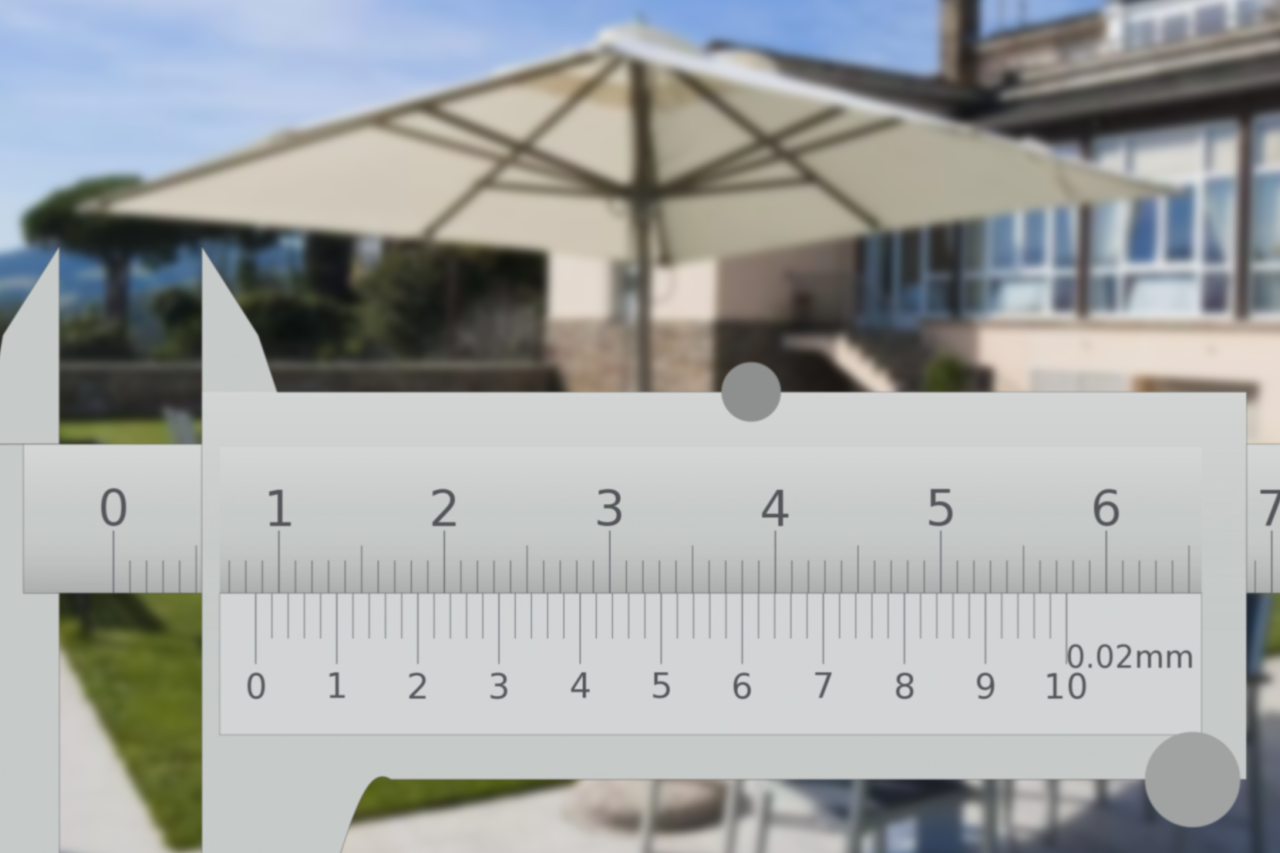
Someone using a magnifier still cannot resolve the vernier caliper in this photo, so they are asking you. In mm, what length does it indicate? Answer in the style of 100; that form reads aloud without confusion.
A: 8.6
